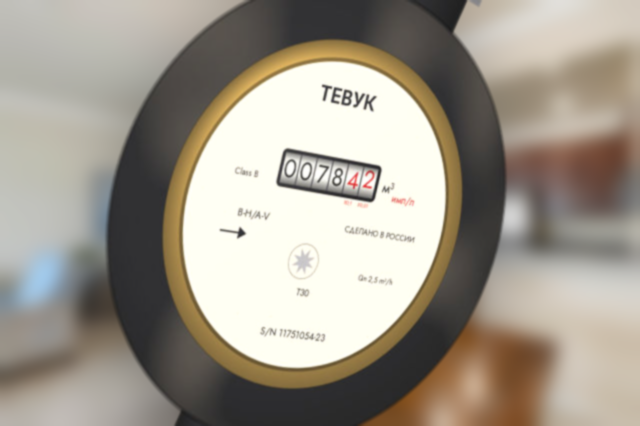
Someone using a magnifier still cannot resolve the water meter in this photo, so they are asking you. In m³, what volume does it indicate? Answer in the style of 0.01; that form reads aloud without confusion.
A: 78.42
